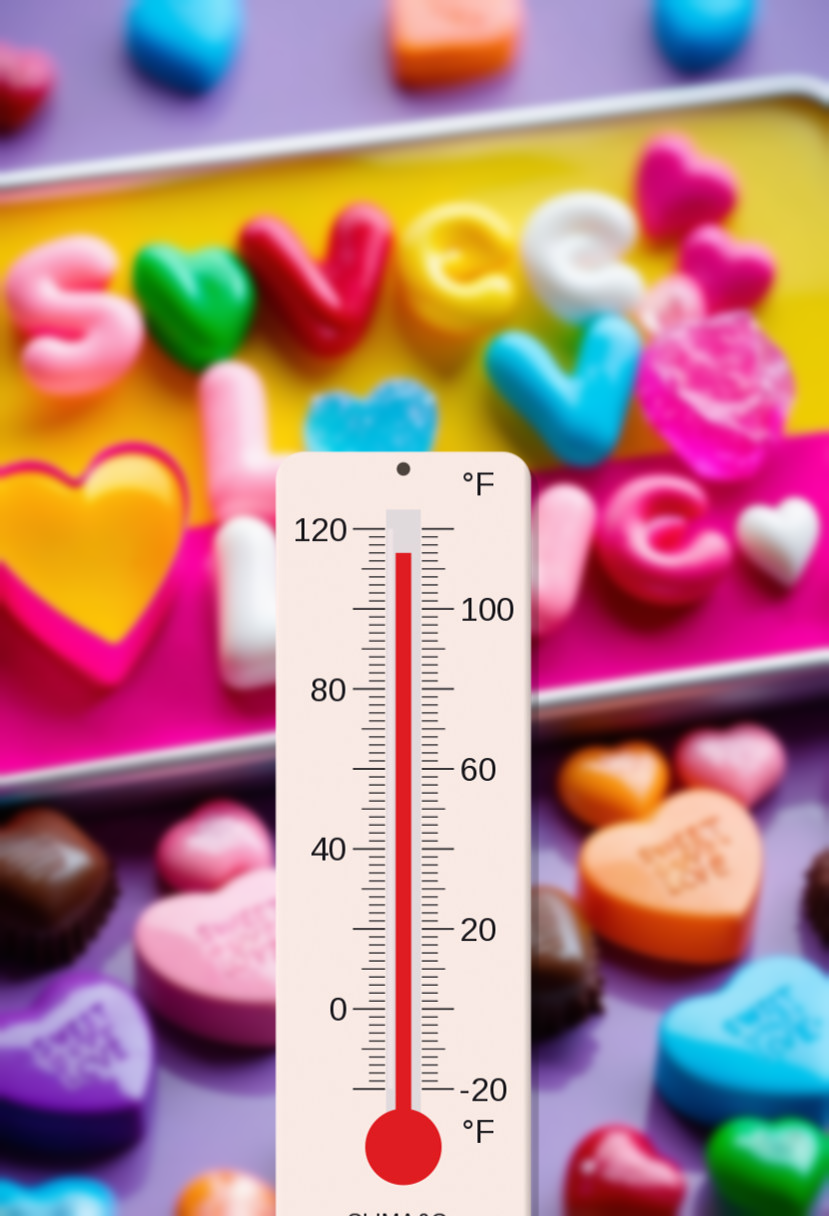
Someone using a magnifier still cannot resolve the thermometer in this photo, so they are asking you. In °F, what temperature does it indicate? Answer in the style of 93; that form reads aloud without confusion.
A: 114
